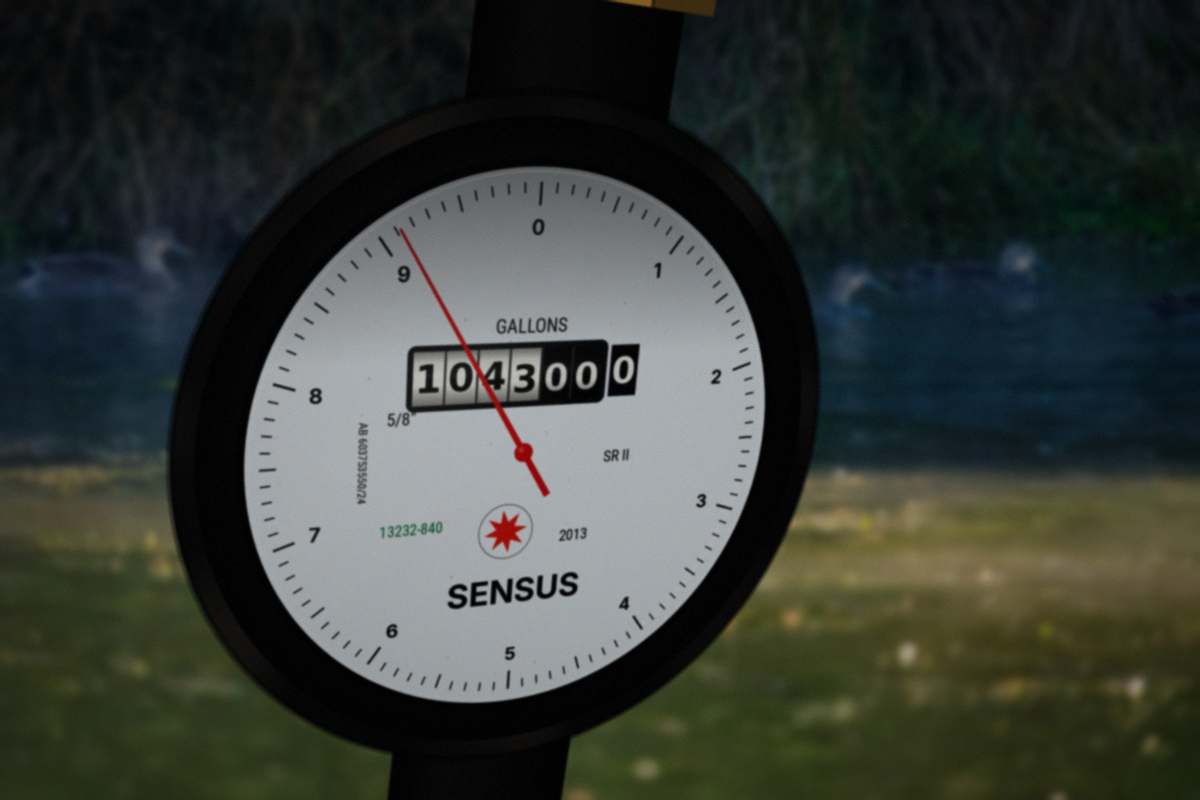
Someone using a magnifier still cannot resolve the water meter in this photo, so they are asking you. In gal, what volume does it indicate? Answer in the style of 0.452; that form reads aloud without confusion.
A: 1042999.1
